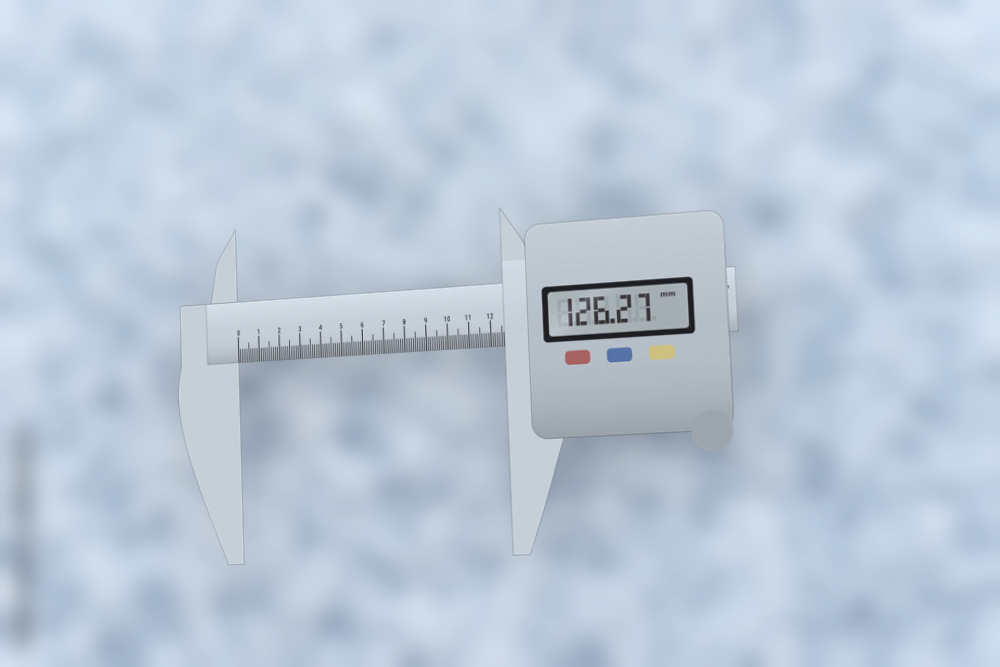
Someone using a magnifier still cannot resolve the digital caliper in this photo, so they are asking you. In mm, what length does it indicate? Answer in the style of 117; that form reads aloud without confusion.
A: 126.27
